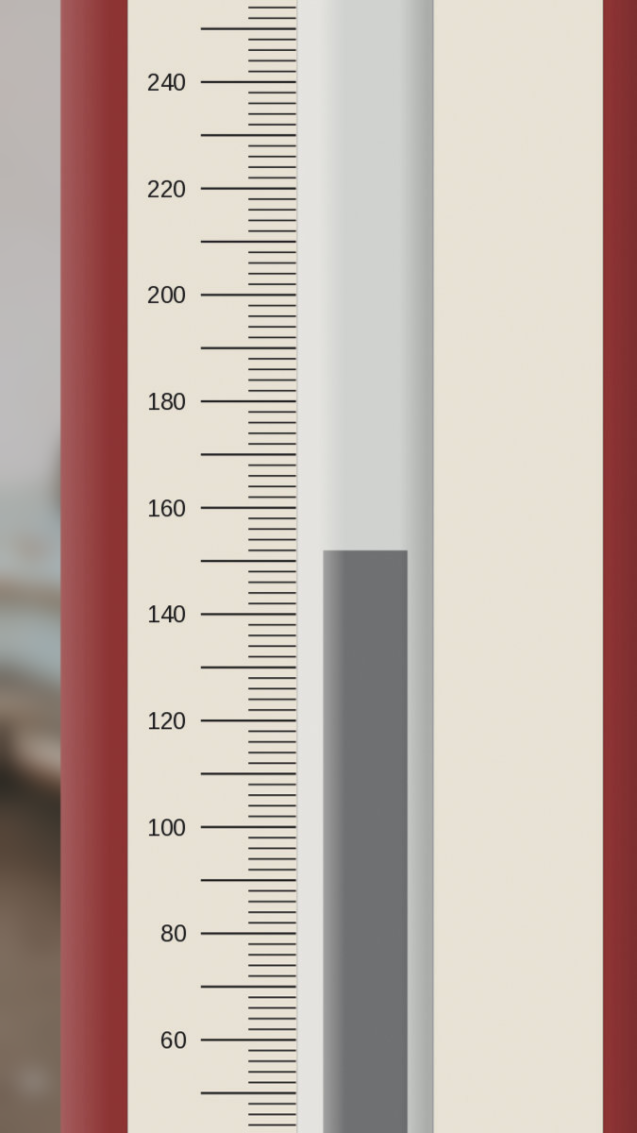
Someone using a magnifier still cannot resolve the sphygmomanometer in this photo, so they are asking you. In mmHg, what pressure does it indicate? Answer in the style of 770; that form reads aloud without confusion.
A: 152
